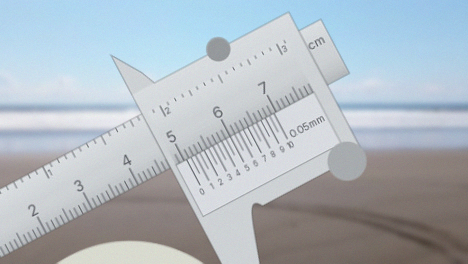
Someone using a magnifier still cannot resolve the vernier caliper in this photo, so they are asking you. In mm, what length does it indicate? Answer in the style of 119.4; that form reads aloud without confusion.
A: 50.5
